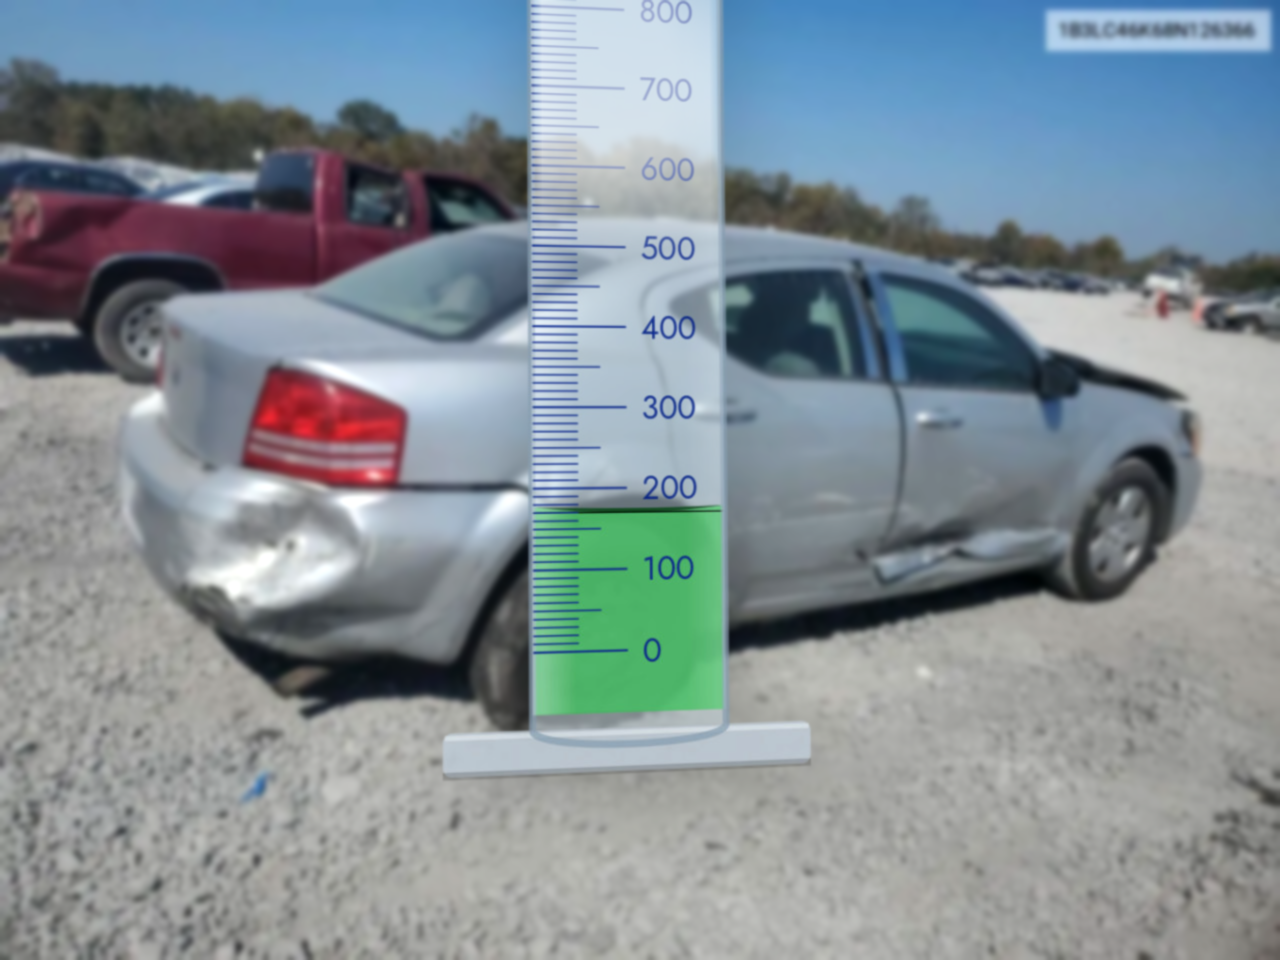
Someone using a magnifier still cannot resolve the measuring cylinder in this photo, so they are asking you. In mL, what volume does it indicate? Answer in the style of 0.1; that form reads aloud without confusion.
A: 170
